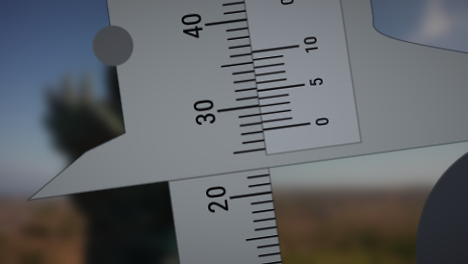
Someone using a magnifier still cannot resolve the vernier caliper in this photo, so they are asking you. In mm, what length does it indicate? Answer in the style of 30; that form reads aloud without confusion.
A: 27.2
